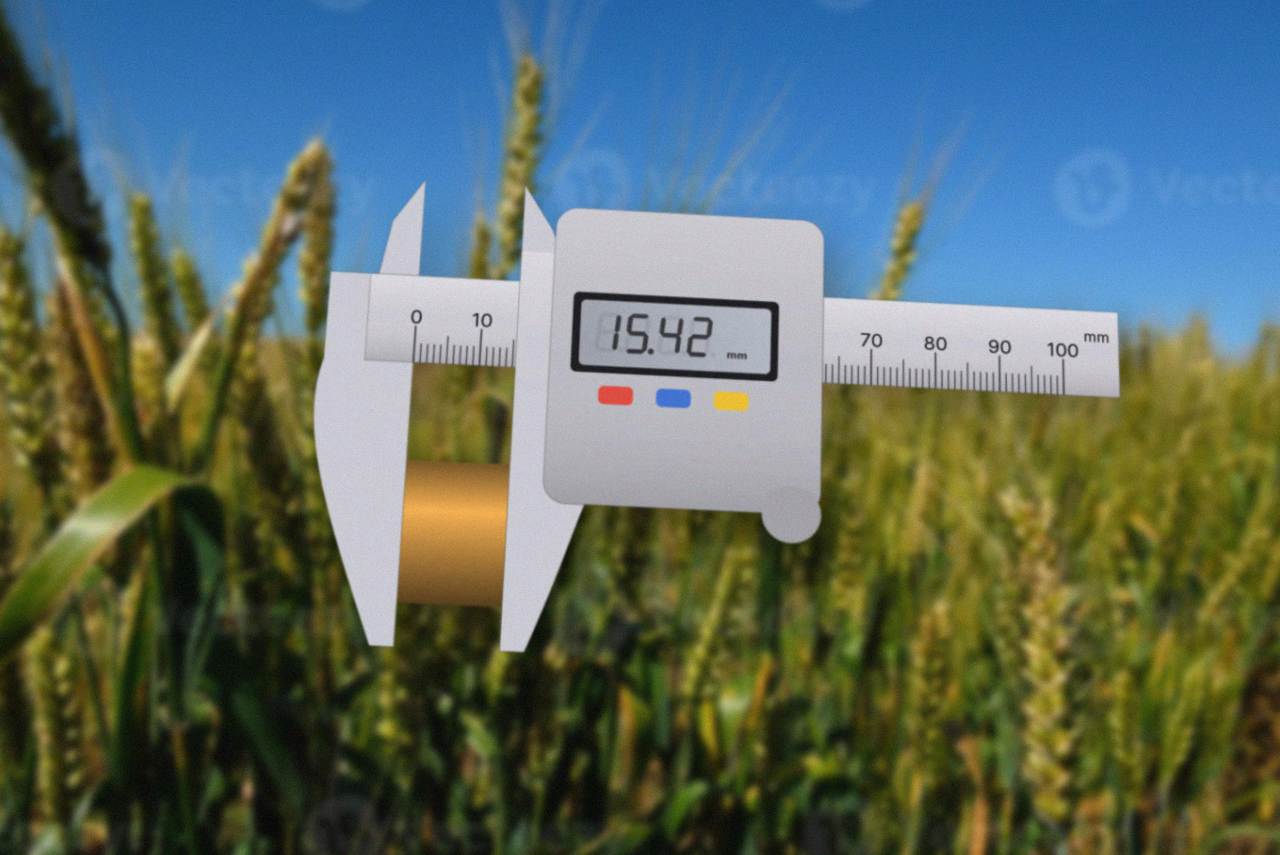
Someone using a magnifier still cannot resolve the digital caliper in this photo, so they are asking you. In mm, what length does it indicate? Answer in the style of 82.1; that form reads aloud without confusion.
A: 15.42
